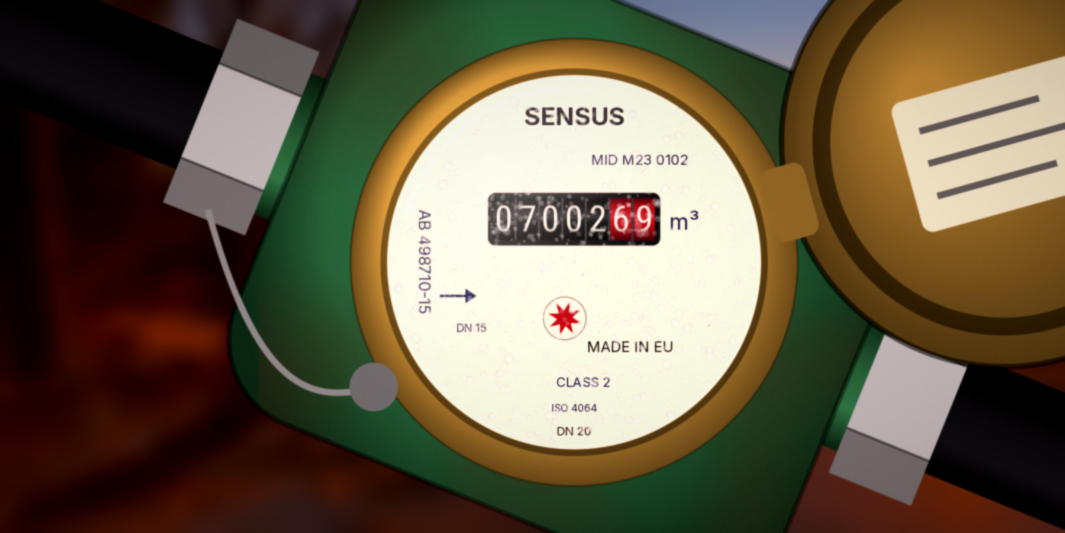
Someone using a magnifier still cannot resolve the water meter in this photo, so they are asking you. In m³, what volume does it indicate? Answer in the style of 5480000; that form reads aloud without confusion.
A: 7002.69
